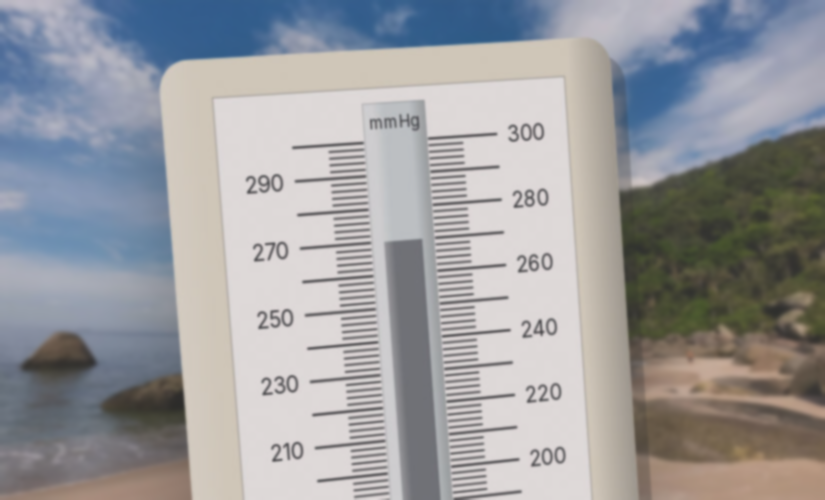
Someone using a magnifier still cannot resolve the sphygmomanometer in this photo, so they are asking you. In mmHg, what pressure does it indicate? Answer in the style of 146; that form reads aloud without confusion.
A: 270
